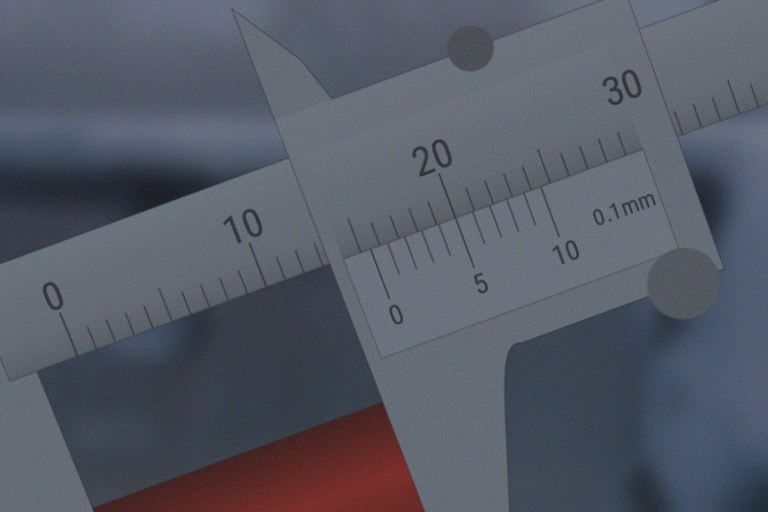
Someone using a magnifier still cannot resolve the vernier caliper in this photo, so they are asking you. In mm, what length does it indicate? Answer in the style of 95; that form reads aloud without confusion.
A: 15.5
